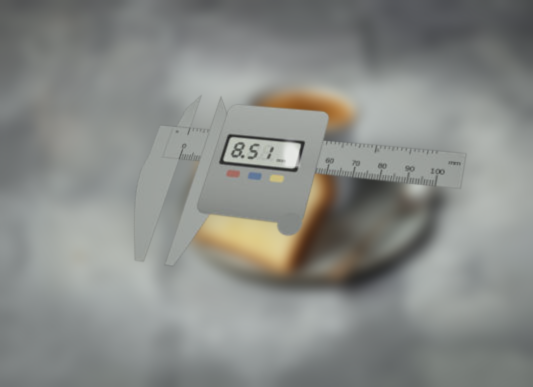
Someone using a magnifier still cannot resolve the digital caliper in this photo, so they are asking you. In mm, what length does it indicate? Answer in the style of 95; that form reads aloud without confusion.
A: 8.51
